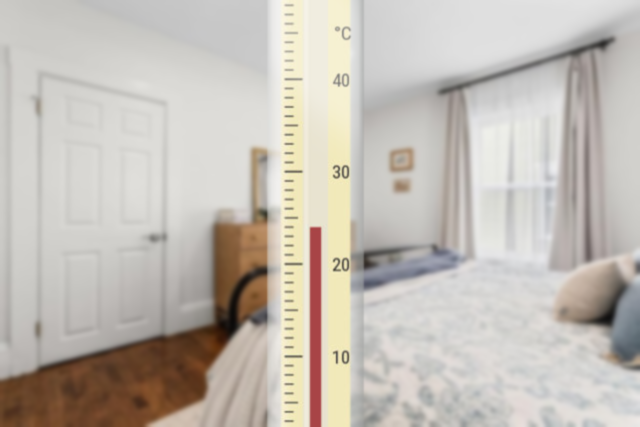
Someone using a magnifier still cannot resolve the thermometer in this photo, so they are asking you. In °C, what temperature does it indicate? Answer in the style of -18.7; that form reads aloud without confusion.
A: 24
